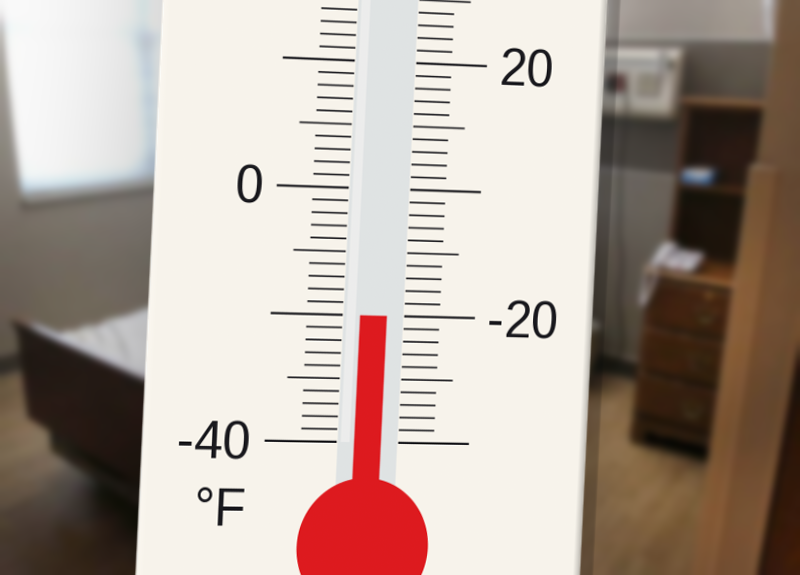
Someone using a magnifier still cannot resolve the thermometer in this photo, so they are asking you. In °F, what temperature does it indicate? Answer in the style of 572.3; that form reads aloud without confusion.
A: -20
